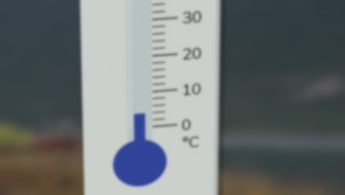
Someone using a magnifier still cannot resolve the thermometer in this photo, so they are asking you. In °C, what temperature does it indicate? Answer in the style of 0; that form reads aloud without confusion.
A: 4
